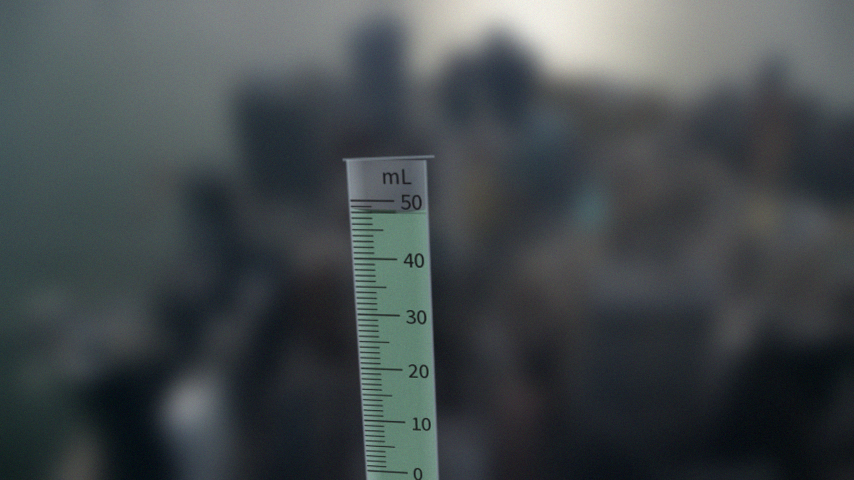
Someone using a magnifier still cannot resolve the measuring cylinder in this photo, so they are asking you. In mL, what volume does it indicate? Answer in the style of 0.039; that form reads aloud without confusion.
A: 48
